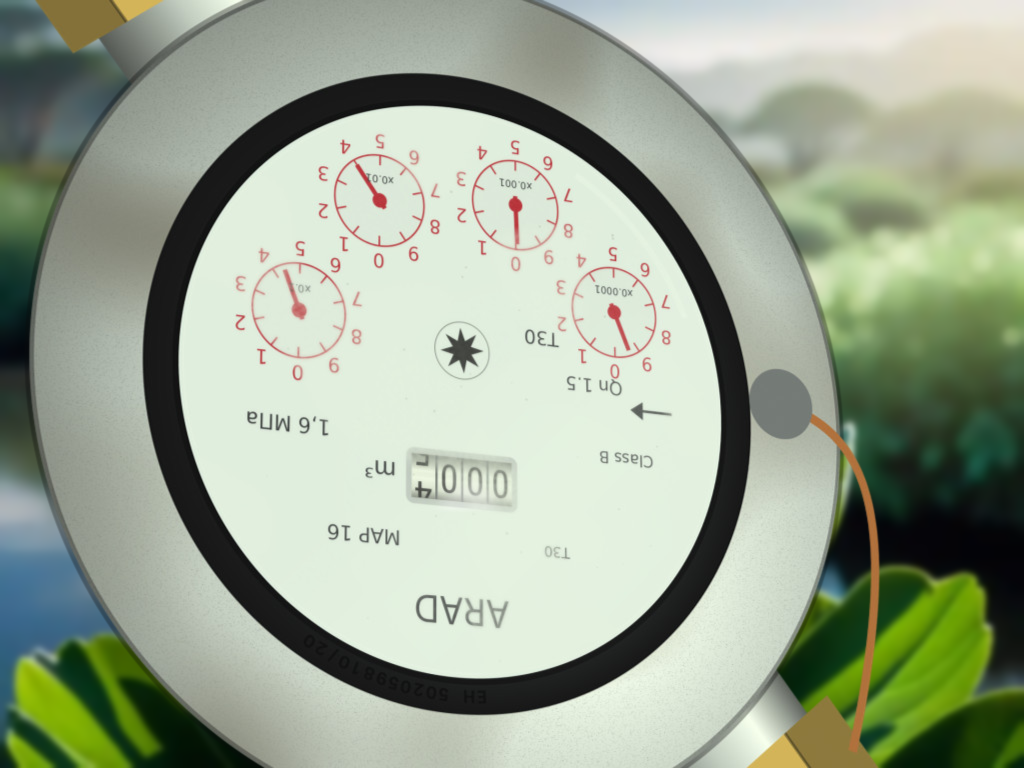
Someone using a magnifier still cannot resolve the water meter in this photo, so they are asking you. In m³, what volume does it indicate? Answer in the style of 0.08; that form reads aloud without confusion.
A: 4.4399
